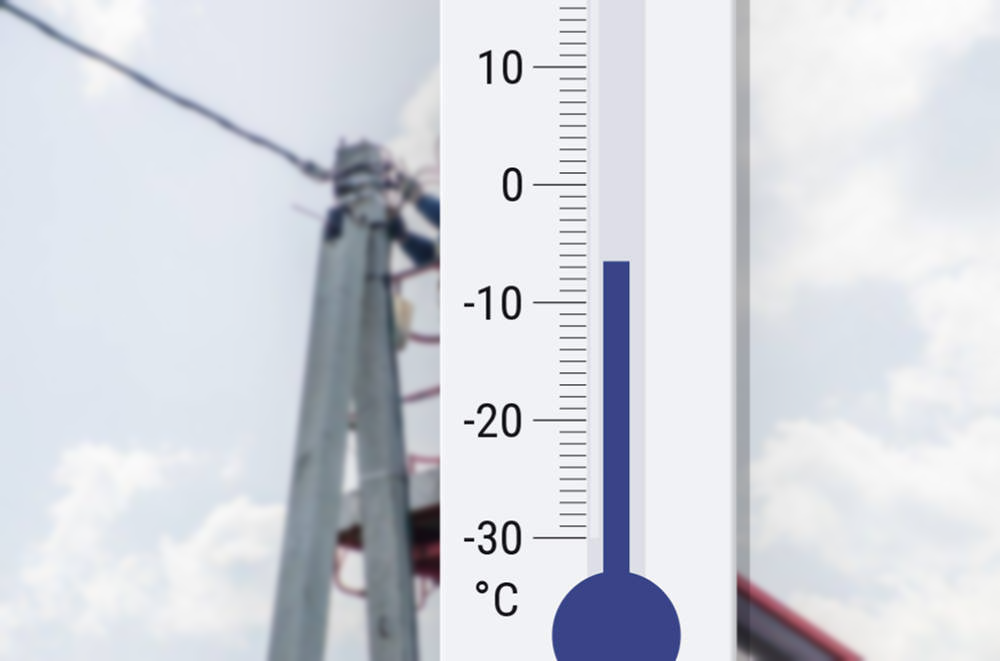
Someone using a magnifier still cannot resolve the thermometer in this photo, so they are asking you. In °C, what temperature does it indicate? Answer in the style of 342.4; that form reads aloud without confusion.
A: -6.5
